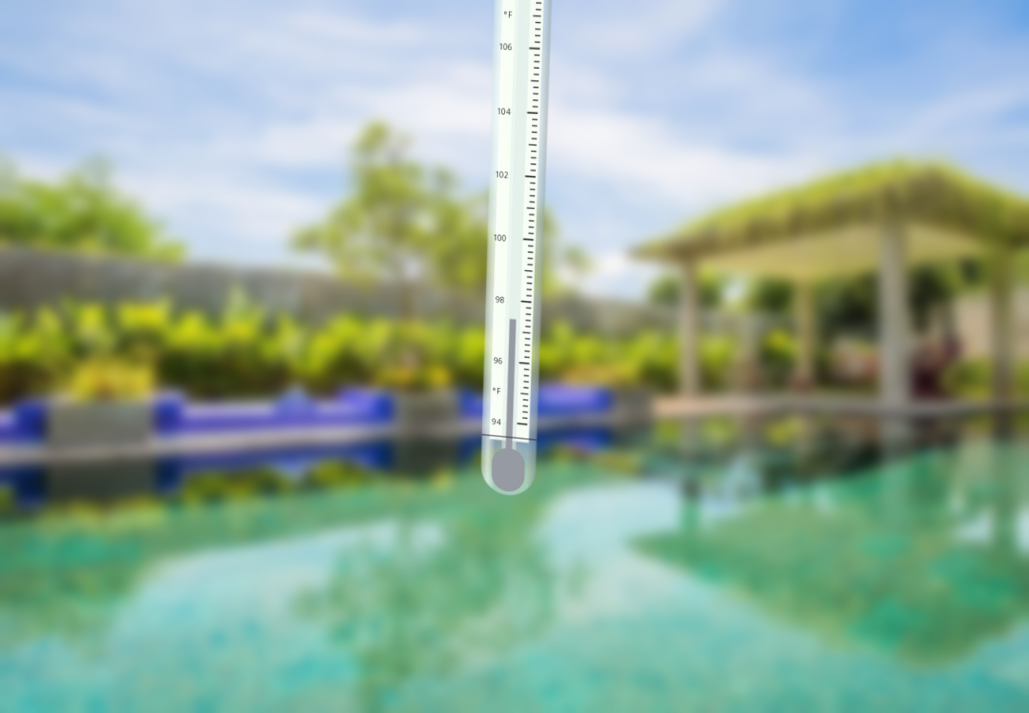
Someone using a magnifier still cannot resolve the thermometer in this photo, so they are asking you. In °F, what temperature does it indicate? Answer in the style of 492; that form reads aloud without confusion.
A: 97.4
